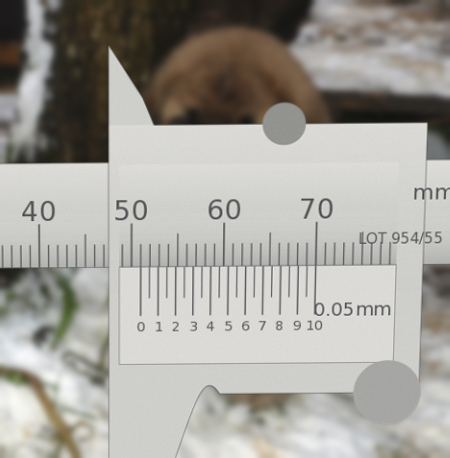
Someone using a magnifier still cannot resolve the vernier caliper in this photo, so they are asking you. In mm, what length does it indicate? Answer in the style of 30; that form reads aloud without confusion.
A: 51.0
